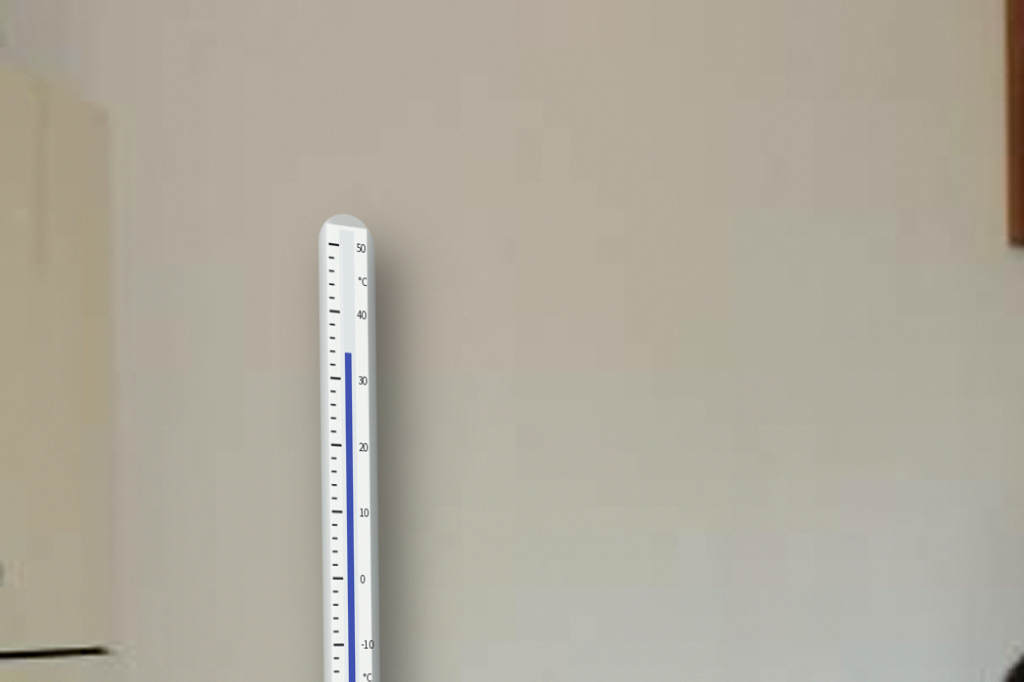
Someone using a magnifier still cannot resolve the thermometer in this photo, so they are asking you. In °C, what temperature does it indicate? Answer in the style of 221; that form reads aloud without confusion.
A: 34
